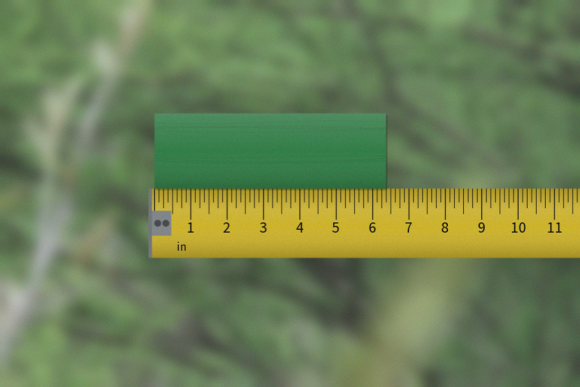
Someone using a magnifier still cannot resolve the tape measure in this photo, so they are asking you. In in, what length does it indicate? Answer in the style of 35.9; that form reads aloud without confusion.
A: 6.375
